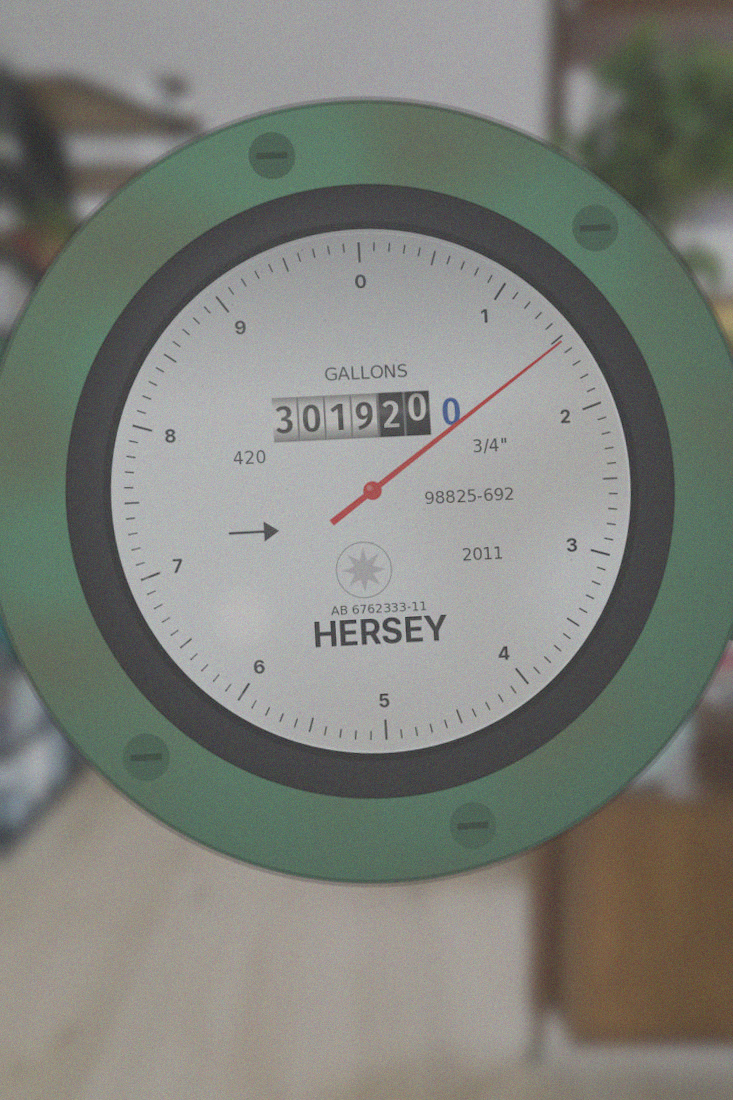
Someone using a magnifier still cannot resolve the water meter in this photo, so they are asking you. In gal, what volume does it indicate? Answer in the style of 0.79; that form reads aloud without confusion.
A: 3019201.5
